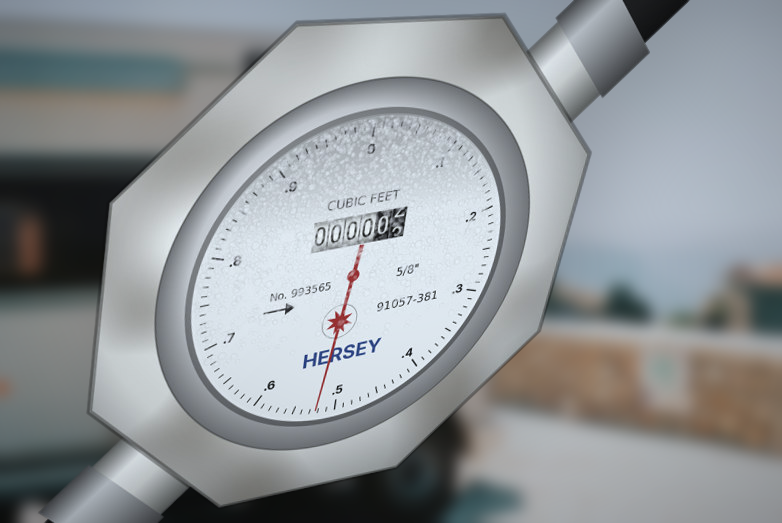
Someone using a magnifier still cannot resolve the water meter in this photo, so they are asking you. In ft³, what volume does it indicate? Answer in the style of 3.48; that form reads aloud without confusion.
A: 2.52
